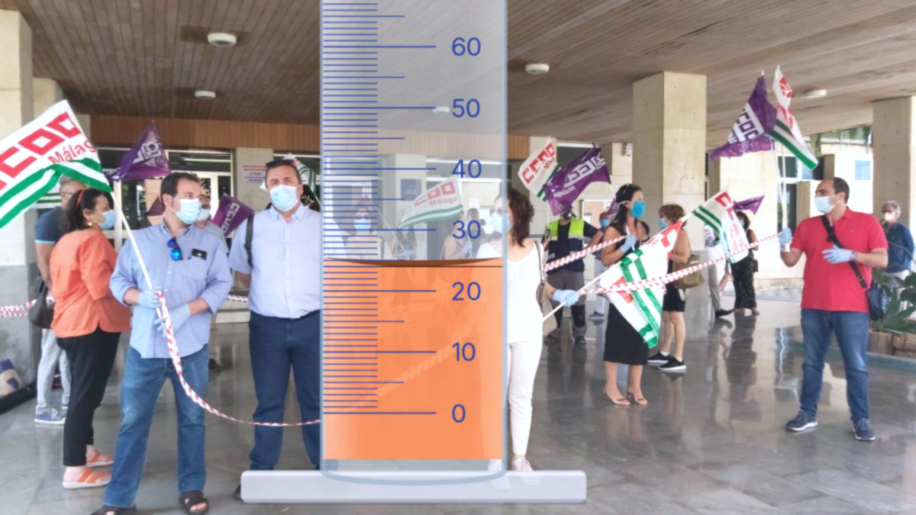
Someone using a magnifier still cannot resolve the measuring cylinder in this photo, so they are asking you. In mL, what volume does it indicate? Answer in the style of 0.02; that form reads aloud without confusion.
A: 24
